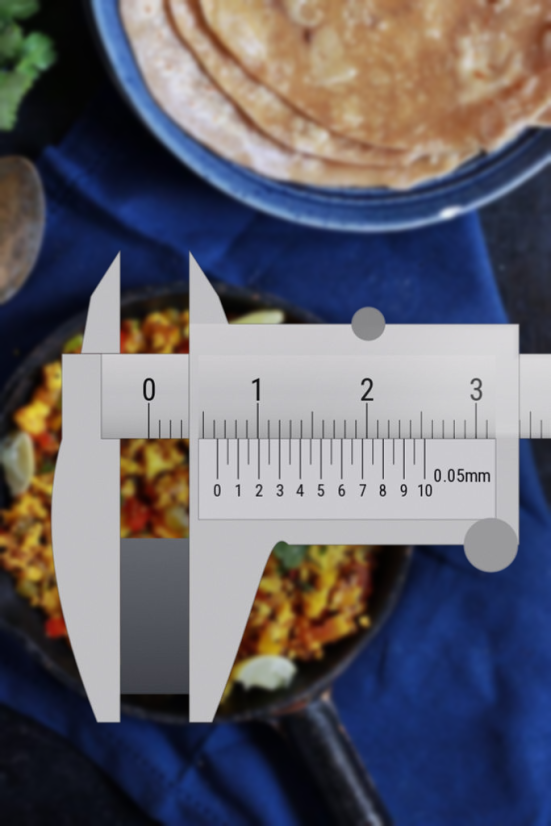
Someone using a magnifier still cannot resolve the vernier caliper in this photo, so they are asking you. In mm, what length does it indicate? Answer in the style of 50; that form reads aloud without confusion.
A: 6.3
